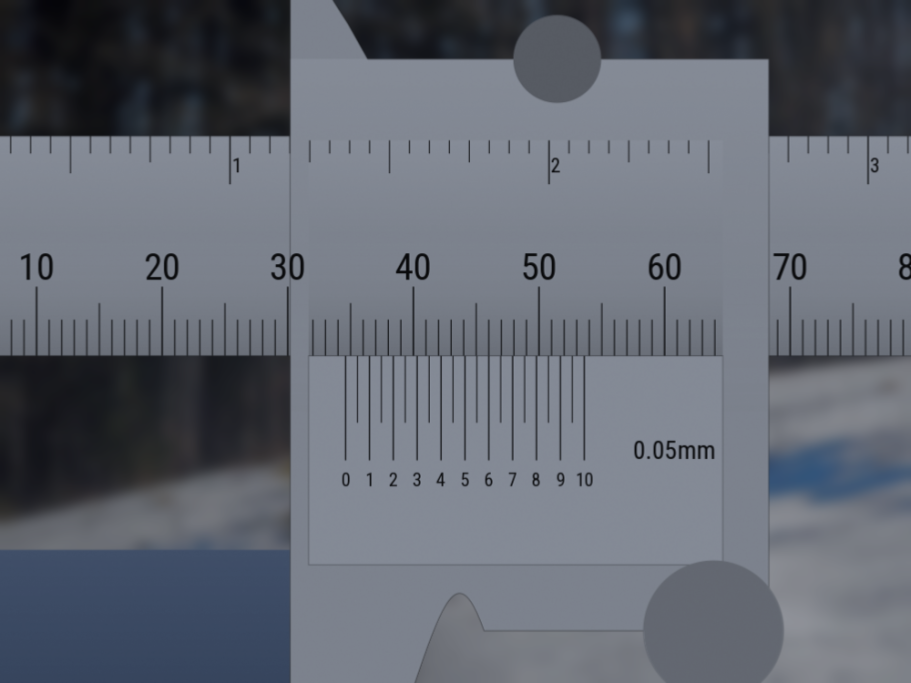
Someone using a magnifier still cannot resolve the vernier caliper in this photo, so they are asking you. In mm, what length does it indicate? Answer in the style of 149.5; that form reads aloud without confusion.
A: 34.6
